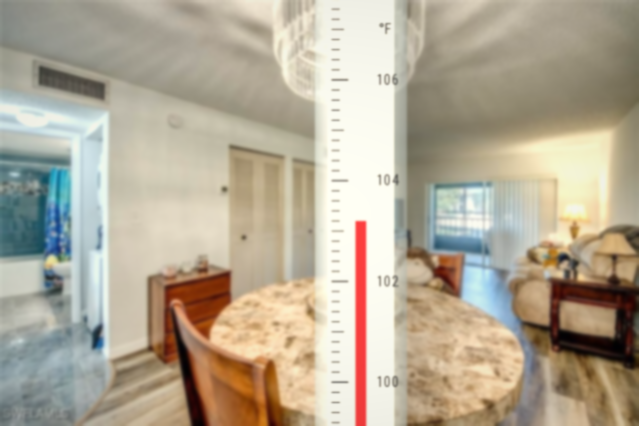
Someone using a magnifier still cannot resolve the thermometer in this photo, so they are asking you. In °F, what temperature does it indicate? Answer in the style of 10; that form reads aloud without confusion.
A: 103.2
